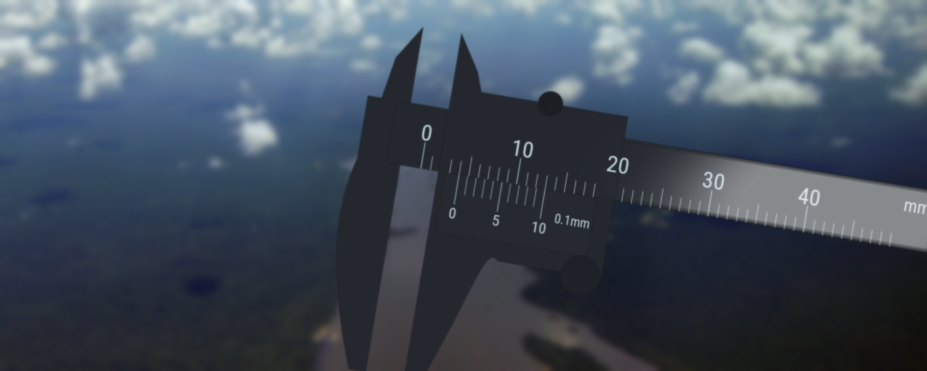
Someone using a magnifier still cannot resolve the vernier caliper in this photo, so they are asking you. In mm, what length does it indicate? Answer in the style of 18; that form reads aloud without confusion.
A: 4.0
